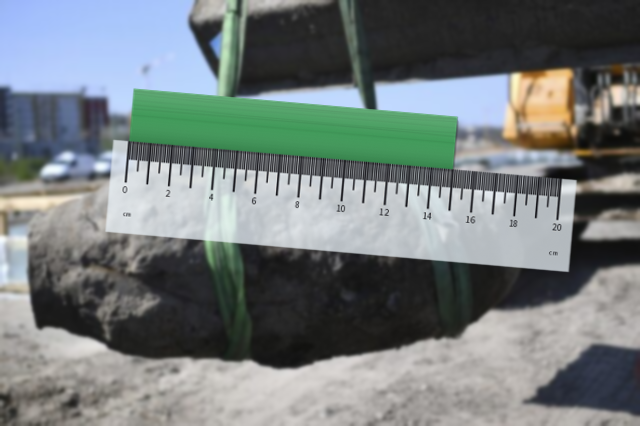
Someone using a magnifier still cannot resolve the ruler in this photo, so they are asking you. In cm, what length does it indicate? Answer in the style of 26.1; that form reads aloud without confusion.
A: 15
